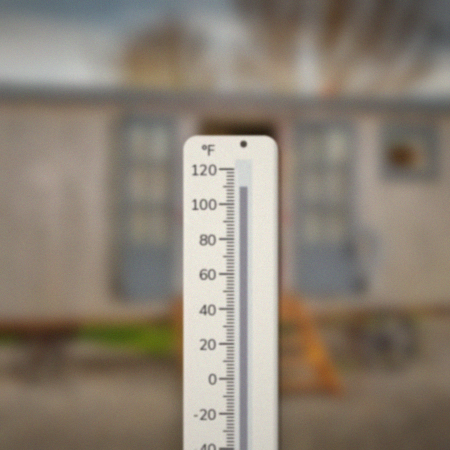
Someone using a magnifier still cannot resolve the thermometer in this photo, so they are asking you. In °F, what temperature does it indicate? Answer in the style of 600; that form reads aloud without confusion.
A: 110
